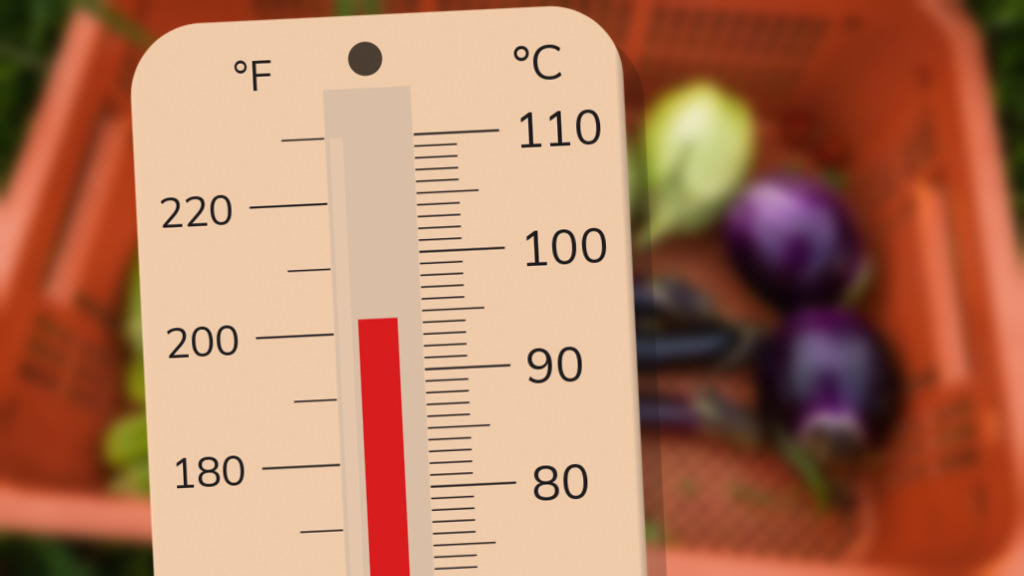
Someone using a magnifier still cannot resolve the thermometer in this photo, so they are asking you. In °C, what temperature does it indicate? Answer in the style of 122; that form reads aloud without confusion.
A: 94.5
